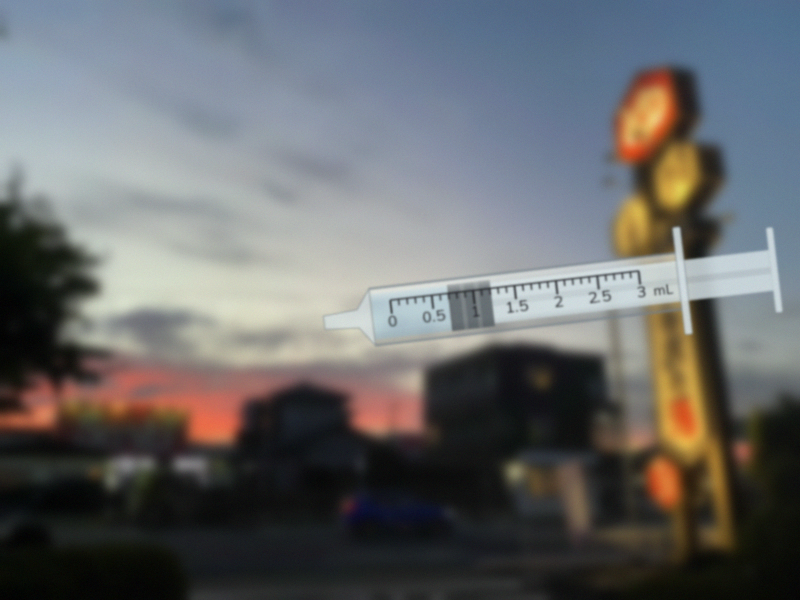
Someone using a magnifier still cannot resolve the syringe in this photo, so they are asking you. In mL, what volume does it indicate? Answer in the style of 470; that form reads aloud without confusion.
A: 0.7
